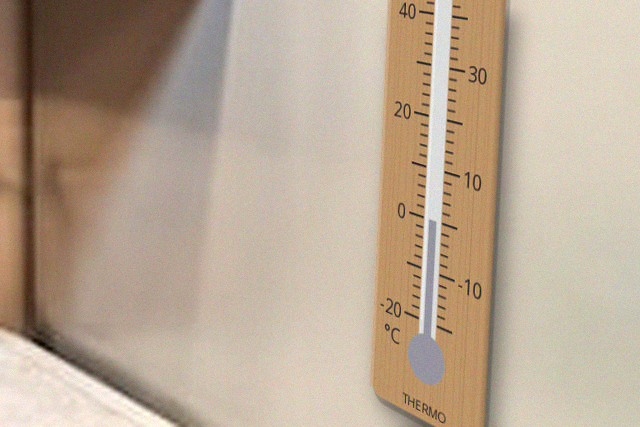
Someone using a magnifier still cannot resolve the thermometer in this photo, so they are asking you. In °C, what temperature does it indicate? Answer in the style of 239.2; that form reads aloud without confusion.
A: 0
